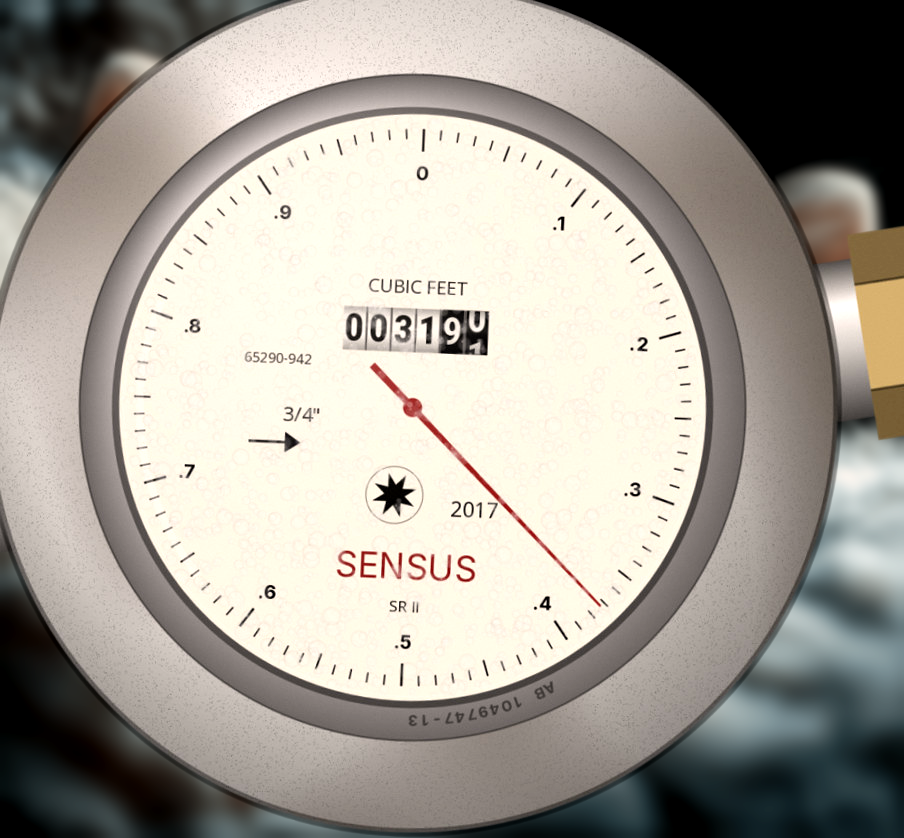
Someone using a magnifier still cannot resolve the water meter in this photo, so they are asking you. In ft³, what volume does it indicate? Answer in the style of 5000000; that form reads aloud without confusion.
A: 3190.37
